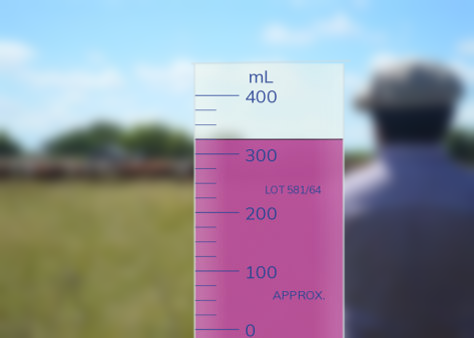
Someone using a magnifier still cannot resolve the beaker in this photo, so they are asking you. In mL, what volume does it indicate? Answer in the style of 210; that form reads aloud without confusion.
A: 325
